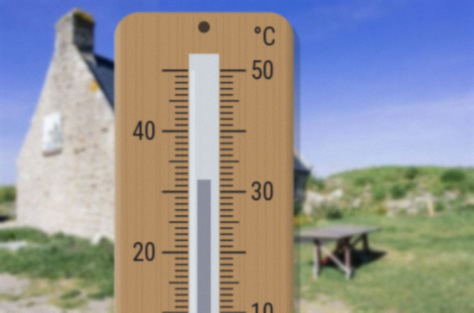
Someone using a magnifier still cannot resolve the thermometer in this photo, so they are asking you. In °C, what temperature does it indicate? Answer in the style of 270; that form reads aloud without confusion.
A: 32
